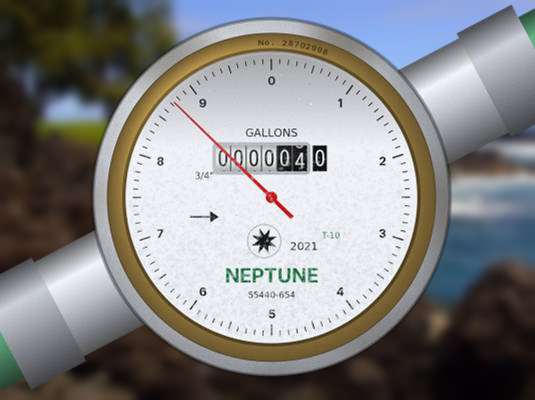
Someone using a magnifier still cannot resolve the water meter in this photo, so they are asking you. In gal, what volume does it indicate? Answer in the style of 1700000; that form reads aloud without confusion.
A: 38.7
